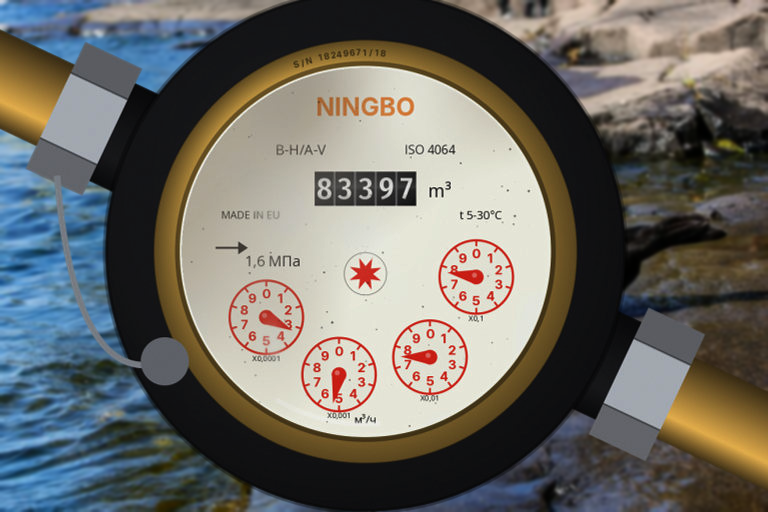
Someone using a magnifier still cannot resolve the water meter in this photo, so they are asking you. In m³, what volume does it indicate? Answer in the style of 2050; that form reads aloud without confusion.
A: 83397.7753
